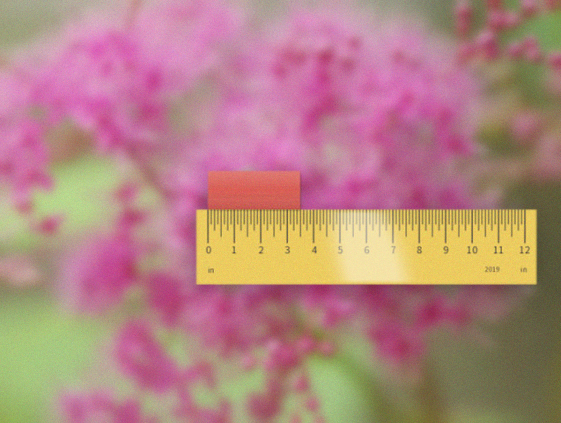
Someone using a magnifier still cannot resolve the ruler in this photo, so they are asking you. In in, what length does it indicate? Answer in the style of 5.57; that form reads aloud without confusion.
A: 3.5
